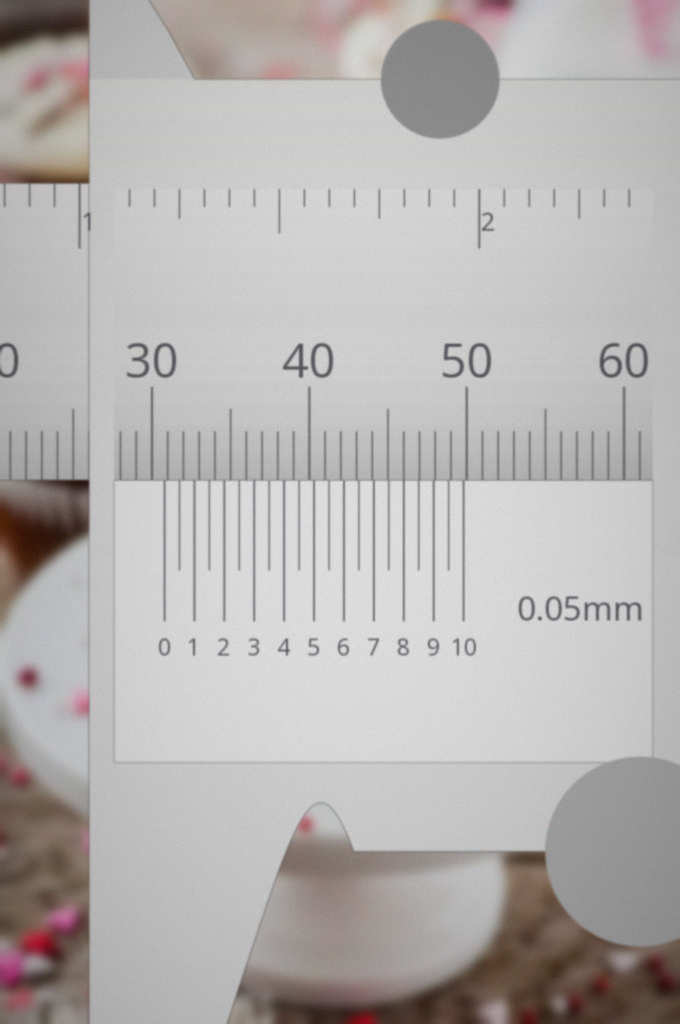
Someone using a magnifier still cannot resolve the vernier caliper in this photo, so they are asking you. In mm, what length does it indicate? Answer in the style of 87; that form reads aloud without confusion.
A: 30.8
